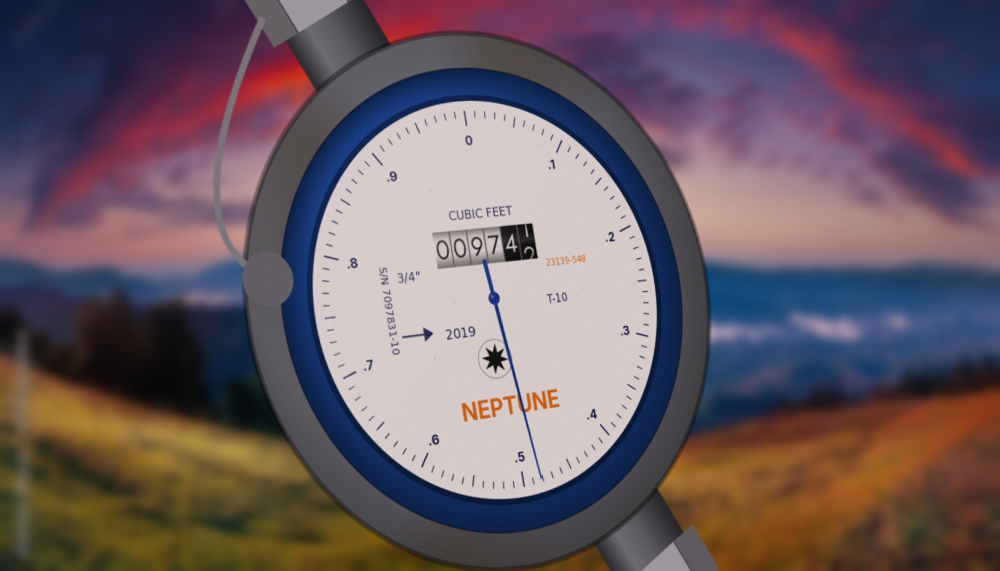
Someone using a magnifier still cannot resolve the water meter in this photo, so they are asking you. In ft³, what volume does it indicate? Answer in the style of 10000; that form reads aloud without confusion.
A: 9741.48
